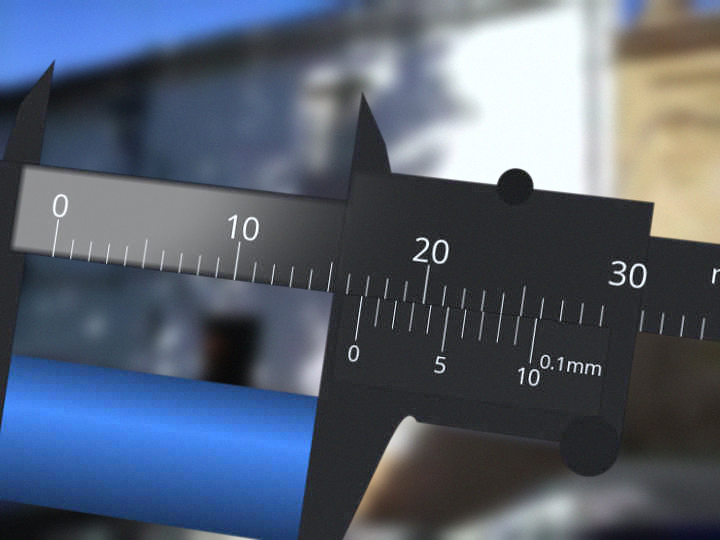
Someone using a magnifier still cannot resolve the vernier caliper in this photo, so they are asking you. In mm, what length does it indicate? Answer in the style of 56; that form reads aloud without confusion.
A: 16.8
